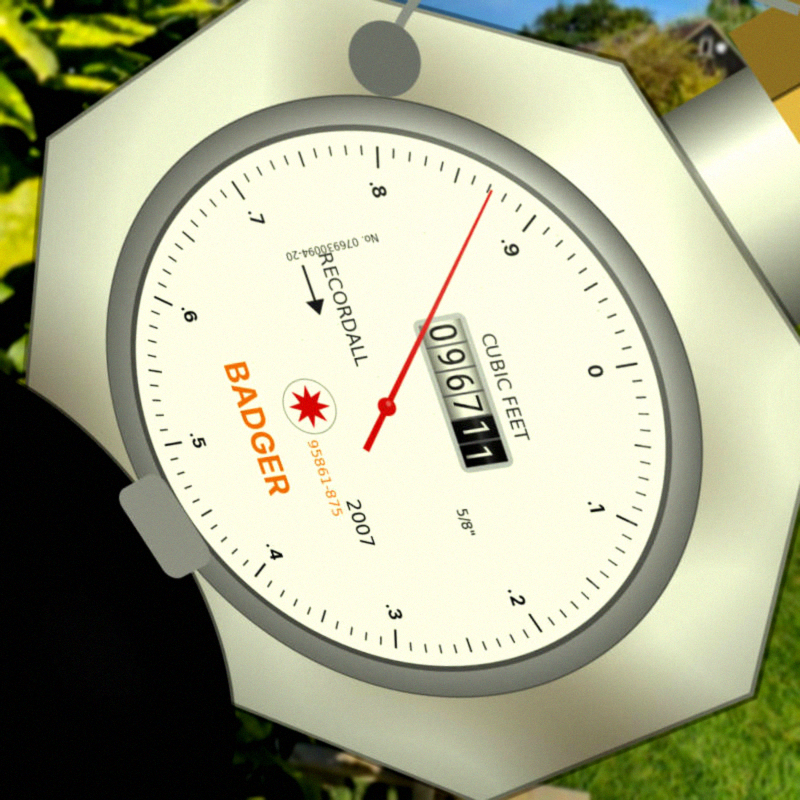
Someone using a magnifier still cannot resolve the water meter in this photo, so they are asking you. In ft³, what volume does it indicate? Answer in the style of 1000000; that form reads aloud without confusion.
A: 96710.87
